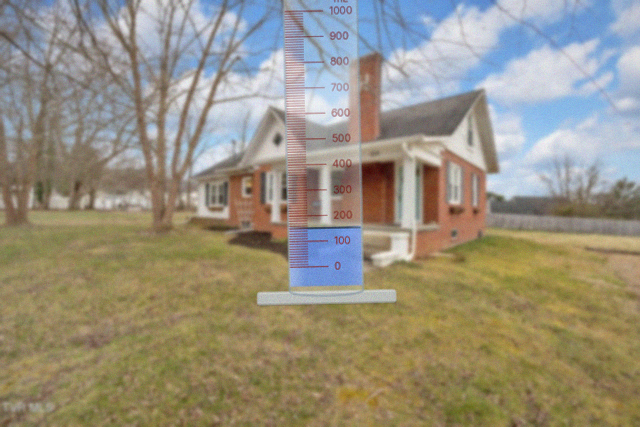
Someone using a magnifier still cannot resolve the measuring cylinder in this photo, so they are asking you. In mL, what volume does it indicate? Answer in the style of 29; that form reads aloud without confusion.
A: 150
